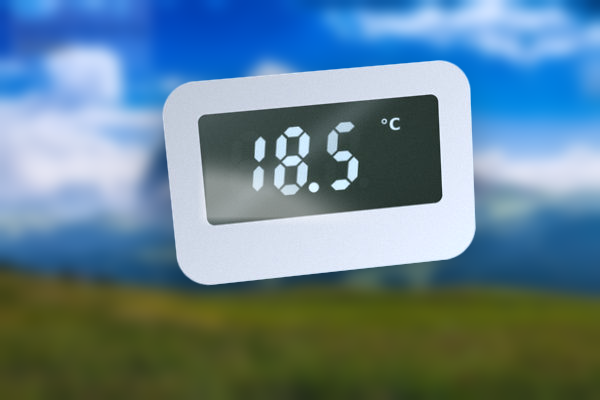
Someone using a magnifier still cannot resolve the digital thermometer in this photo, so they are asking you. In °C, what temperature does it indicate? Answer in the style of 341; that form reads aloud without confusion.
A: 18.5
